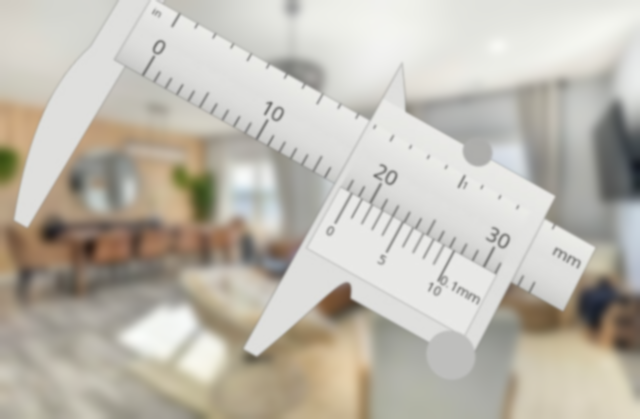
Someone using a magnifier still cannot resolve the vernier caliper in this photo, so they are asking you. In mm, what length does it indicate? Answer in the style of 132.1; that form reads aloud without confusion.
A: 18.4
